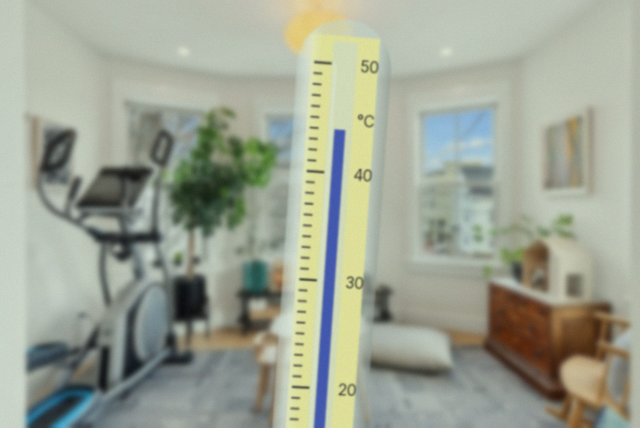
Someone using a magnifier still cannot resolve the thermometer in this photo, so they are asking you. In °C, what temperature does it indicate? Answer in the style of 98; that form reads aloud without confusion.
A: 44
